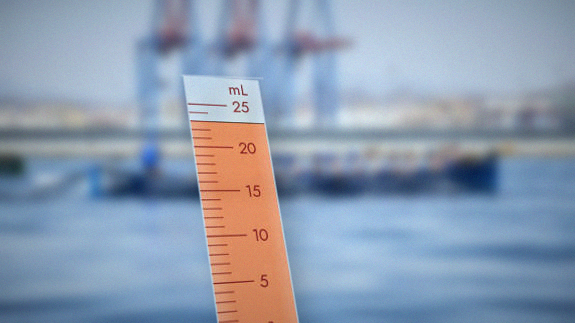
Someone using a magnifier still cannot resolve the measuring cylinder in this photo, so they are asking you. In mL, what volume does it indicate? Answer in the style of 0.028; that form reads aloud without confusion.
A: 23
